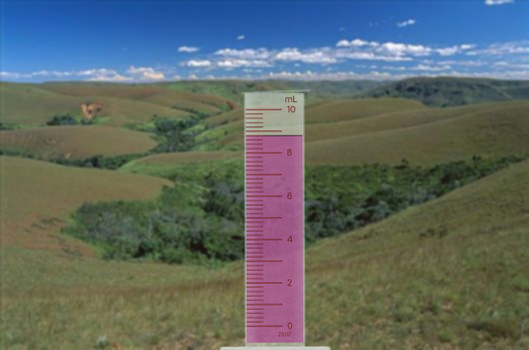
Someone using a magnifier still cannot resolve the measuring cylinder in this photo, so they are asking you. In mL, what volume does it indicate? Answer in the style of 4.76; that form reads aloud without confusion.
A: 8.8
